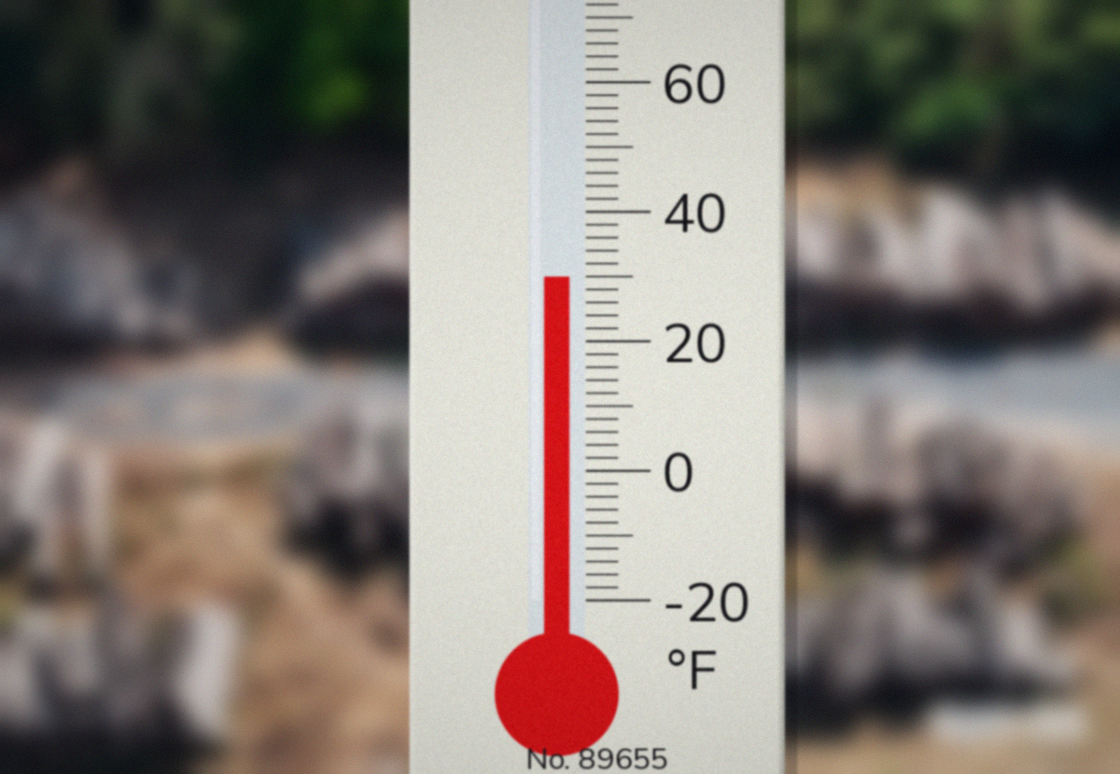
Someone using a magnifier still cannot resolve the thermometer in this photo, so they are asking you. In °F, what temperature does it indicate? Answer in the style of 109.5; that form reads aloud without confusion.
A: 30
